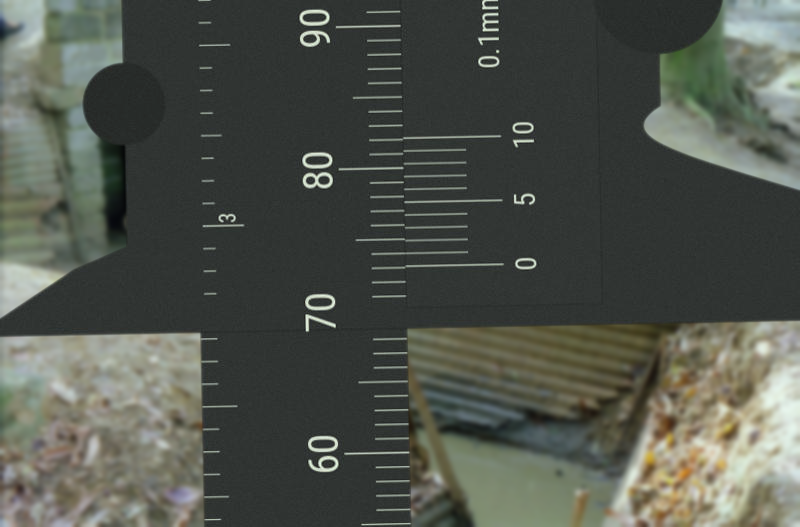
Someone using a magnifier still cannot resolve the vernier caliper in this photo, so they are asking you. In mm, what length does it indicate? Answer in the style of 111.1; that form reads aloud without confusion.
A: 73.1
